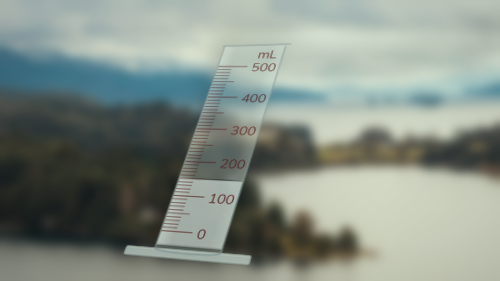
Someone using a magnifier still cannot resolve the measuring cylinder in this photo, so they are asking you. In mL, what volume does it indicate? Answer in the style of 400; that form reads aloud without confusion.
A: 150
